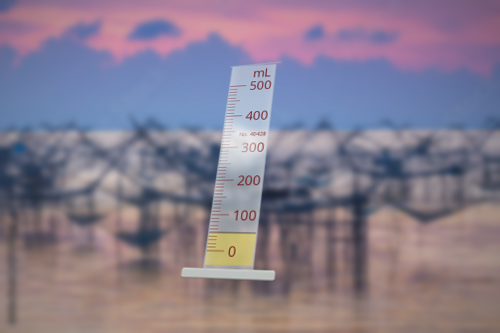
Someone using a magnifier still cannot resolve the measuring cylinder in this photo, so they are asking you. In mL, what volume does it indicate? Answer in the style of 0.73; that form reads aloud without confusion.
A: 50
